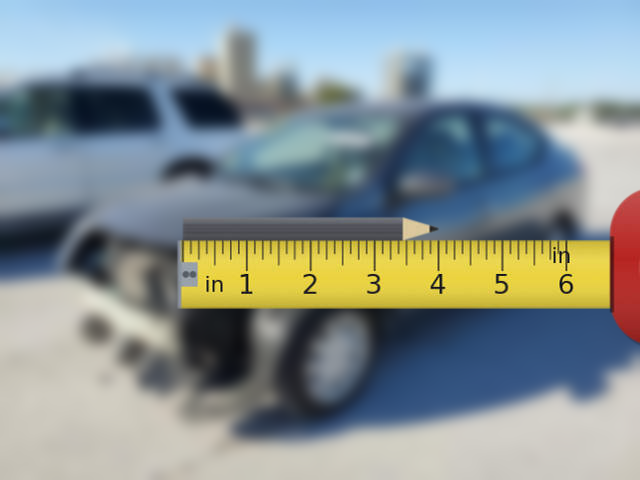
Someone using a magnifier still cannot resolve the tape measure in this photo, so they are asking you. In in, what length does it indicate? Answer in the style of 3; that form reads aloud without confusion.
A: 4
